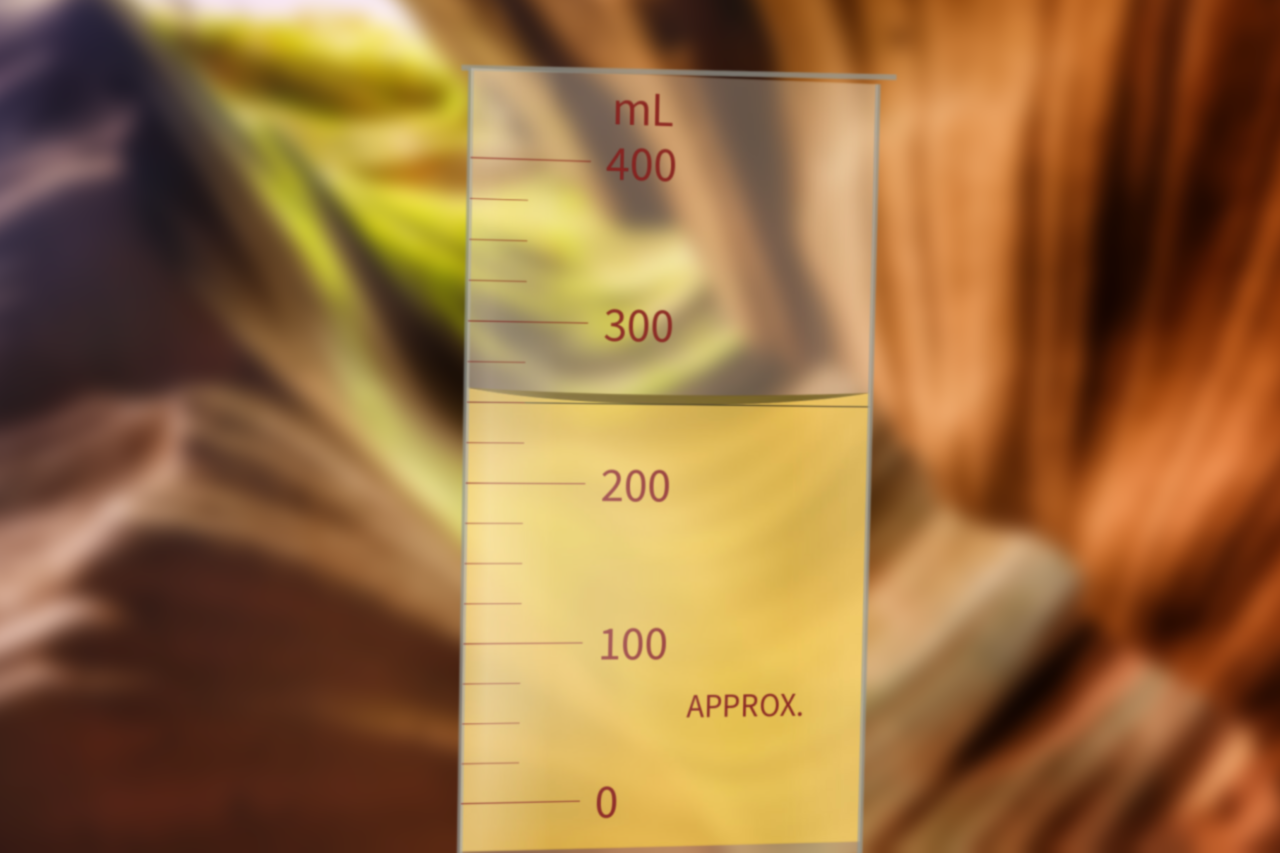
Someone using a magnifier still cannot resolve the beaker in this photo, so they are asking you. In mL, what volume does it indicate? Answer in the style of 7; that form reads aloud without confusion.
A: 250
